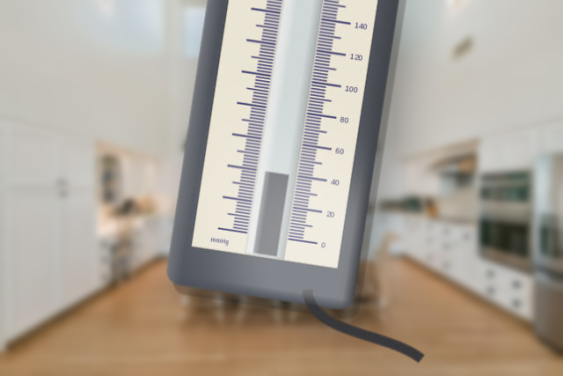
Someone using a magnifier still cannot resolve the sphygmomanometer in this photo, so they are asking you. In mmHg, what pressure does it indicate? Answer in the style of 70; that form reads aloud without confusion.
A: 40
